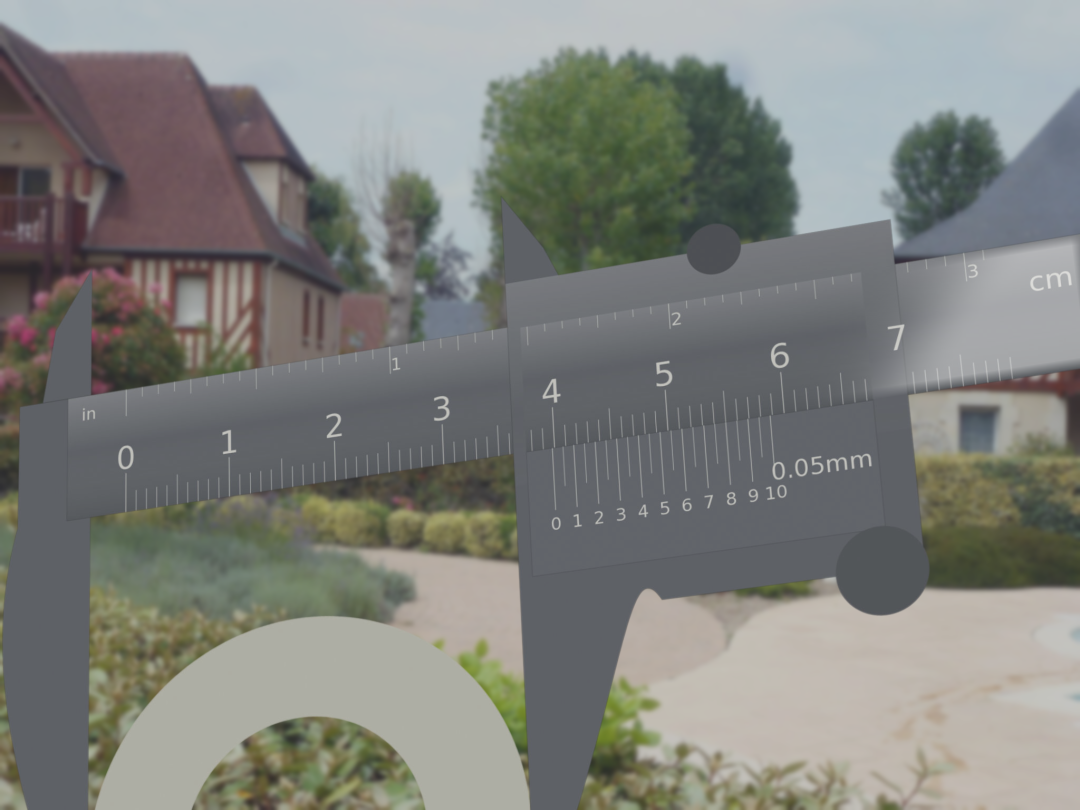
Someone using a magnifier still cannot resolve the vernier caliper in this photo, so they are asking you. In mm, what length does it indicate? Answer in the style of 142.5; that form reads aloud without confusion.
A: 39.8
